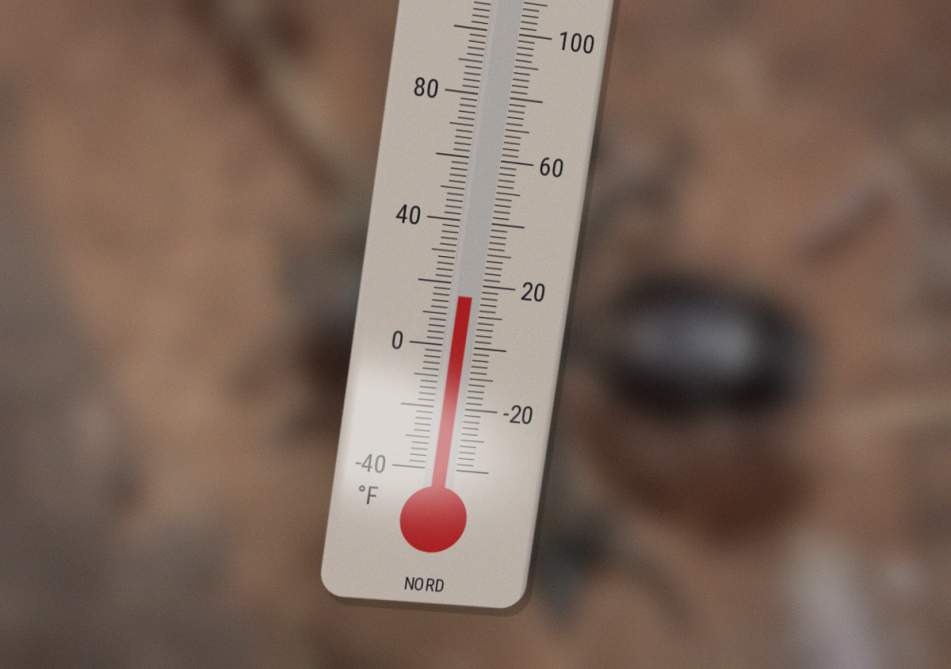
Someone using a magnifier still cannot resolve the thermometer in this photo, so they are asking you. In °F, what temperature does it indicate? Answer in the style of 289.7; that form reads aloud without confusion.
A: 16
